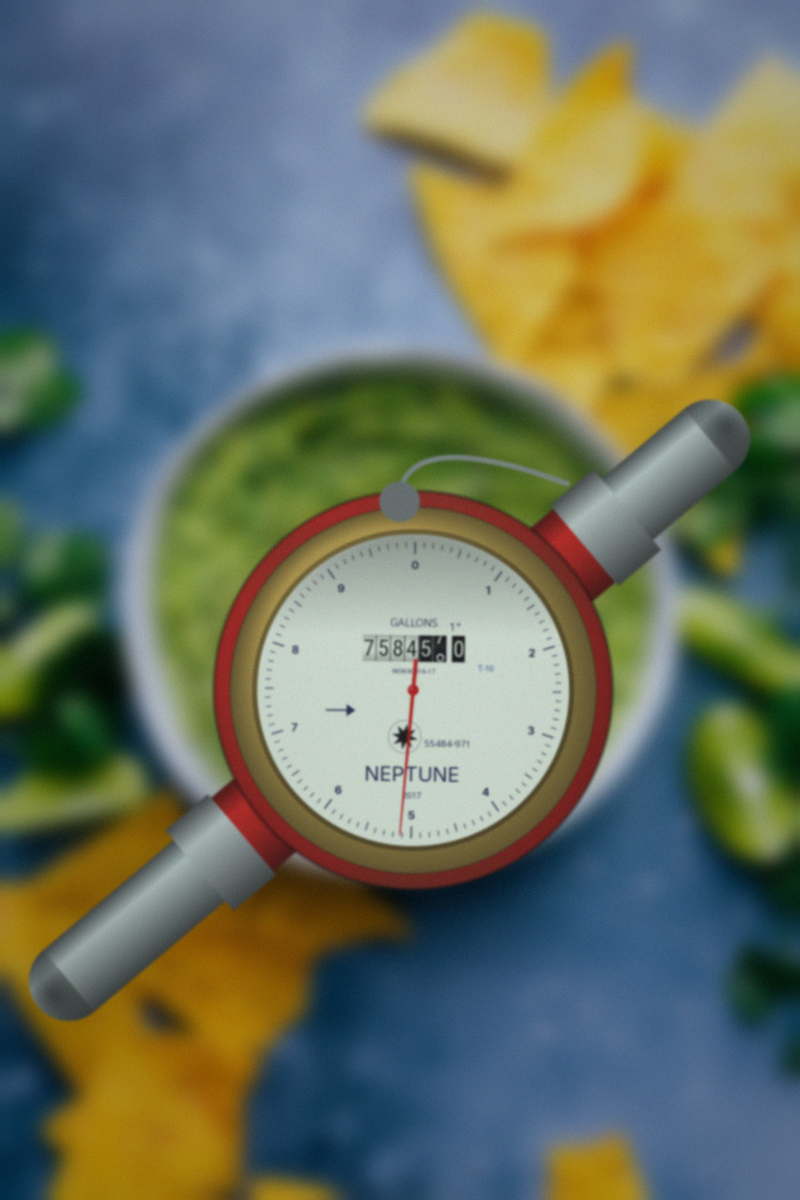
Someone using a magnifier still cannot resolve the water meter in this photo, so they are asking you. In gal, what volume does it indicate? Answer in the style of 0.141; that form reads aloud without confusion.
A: 7584575.1
